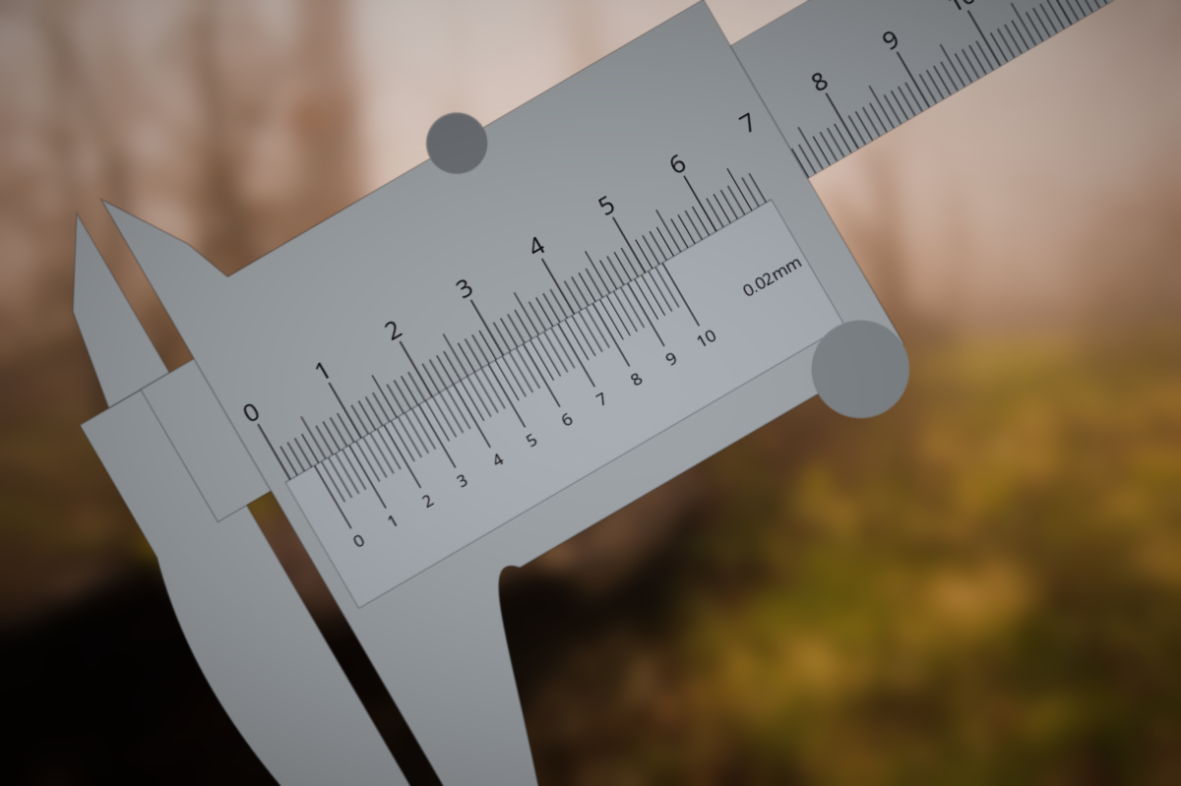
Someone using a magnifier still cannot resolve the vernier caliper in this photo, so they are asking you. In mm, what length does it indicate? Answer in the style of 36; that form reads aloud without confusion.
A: 3.4
